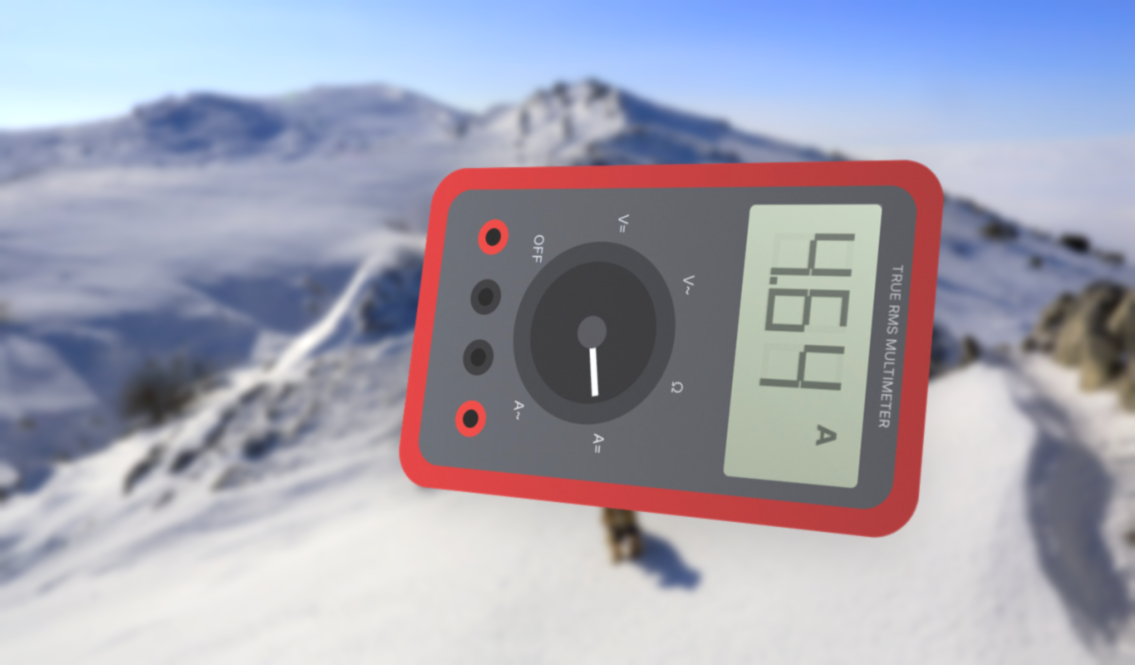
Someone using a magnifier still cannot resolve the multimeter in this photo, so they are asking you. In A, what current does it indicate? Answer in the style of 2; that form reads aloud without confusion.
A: 4.64
